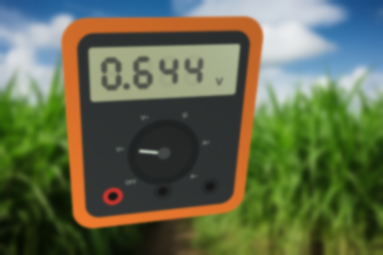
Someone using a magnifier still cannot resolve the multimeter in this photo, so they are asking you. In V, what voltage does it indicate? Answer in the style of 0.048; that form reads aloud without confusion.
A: 0.644
